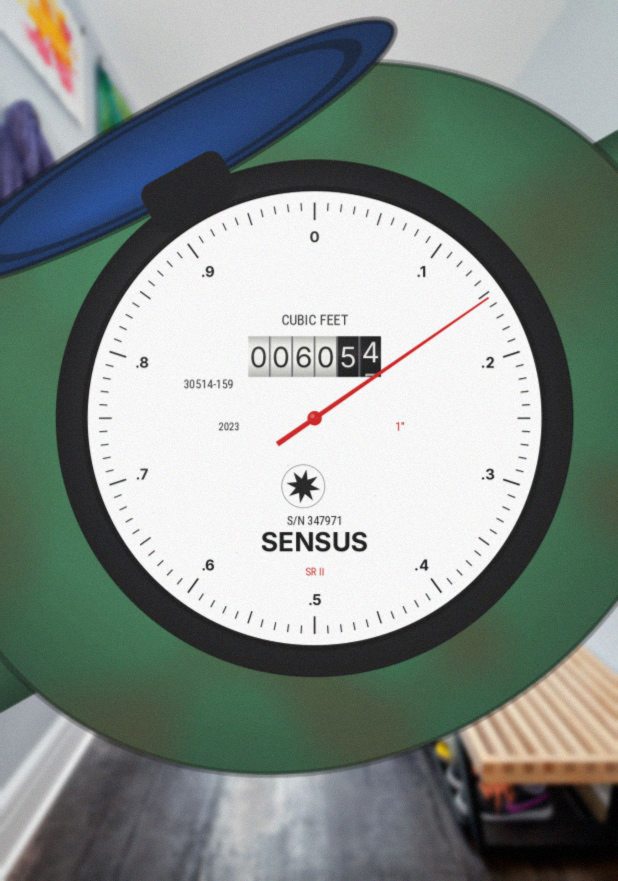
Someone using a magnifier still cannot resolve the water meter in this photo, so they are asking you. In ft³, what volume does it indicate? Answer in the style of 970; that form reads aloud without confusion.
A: 6054.15
